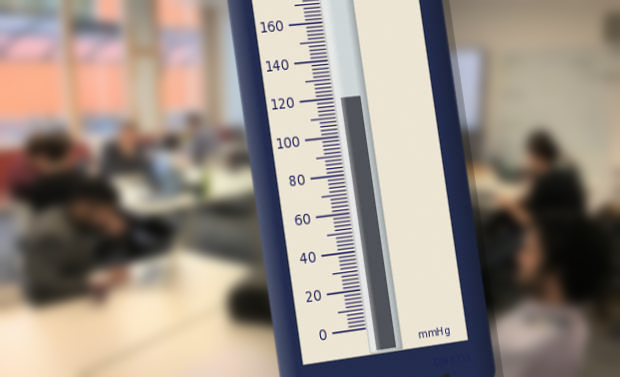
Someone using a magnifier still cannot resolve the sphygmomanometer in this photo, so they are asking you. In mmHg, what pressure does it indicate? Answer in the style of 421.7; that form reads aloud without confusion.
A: 120
